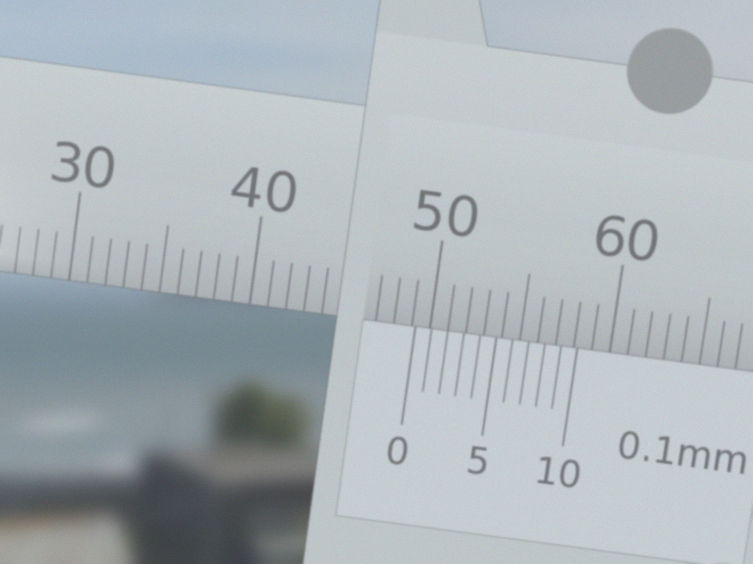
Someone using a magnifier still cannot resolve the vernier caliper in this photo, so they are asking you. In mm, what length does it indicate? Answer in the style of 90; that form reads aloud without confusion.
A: 49.2
